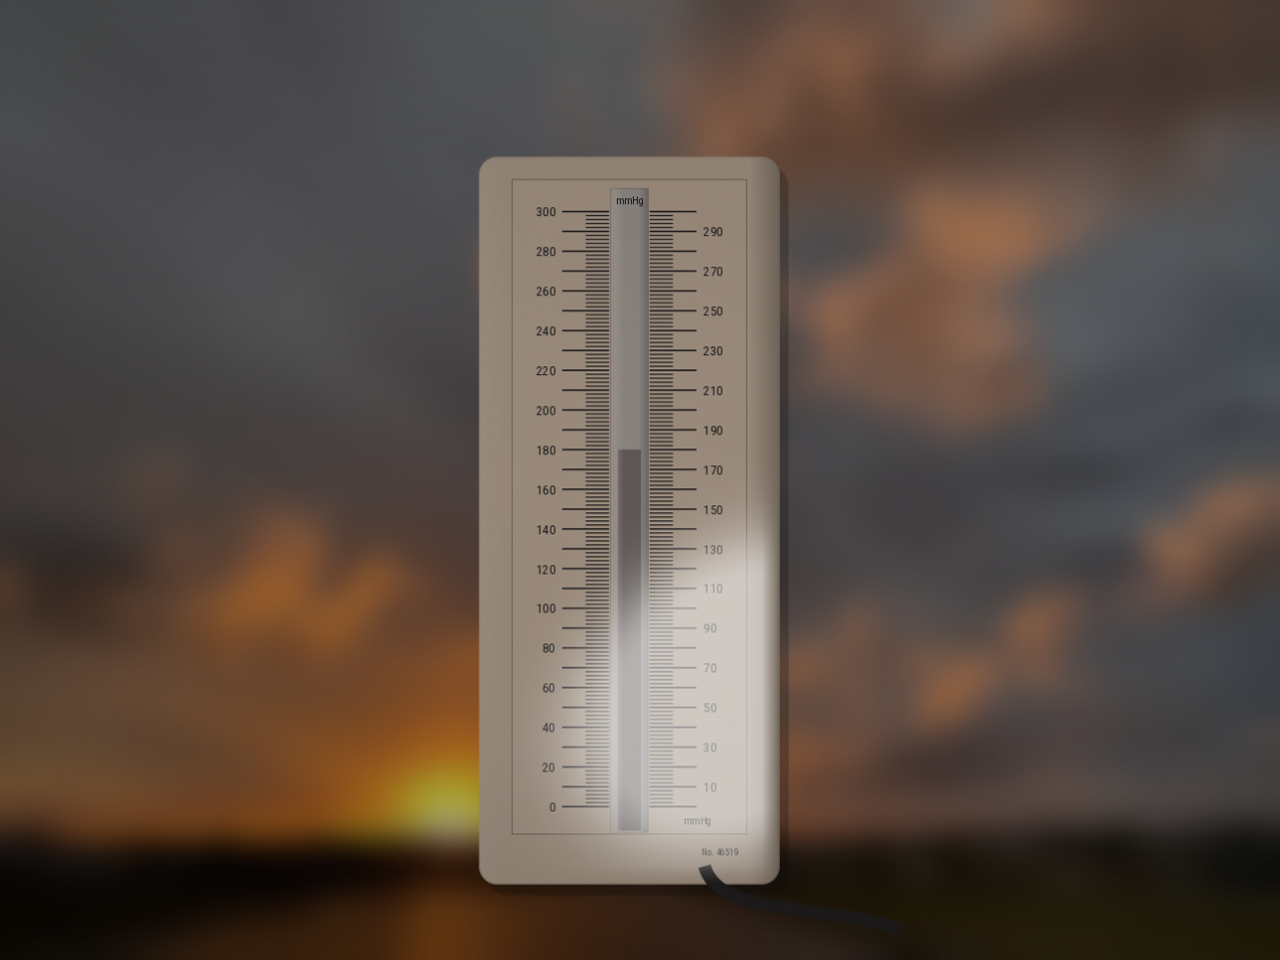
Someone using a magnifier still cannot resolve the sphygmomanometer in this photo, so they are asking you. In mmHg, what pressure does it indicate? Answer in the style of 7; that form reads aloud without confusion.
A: 180
